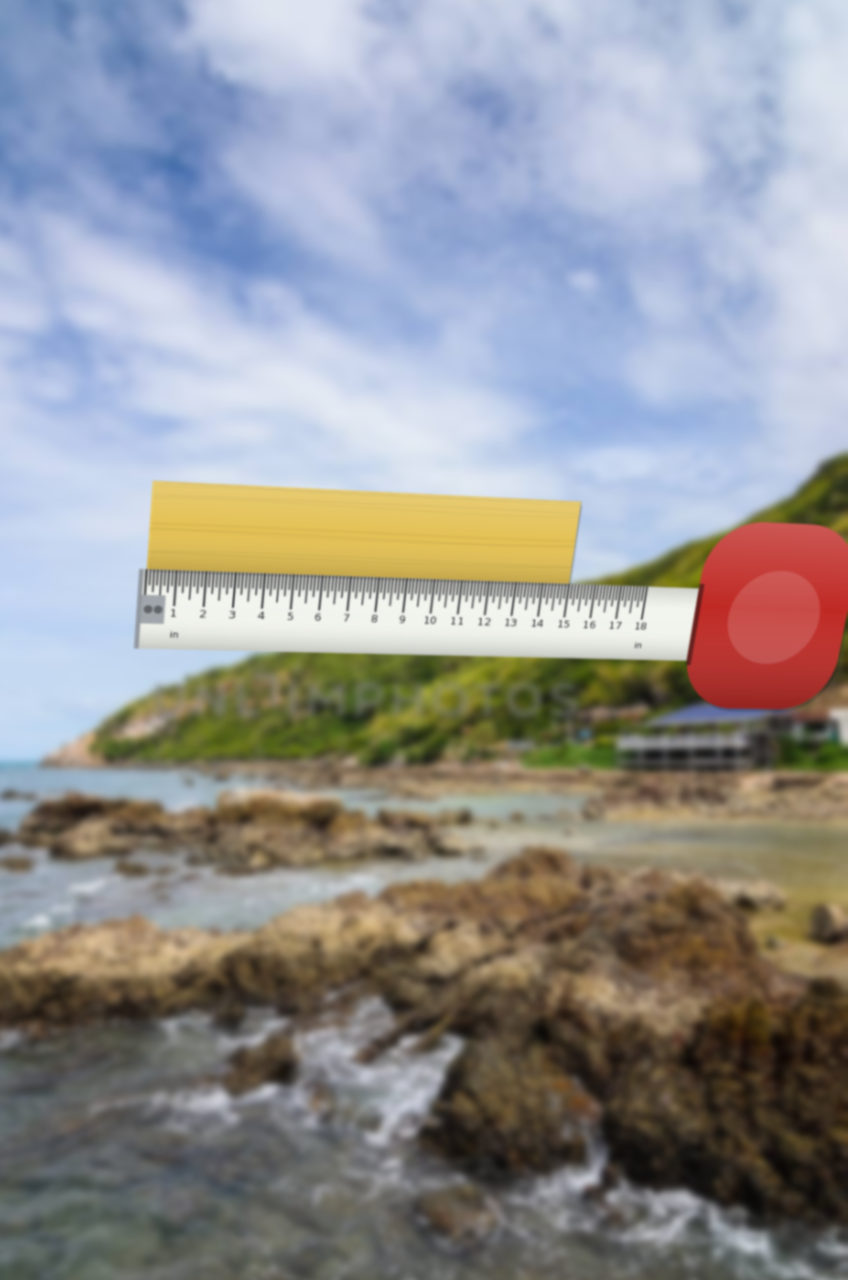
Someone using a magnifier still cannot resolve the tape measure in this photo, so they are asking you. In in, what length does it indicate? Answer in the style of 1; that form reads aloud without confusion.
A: 15
